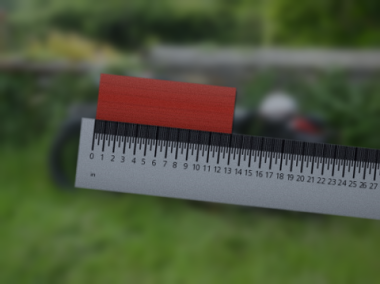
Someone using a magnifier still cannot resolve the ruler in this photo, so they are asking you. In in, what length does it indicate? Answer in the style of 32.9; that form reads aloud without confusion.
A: 13
